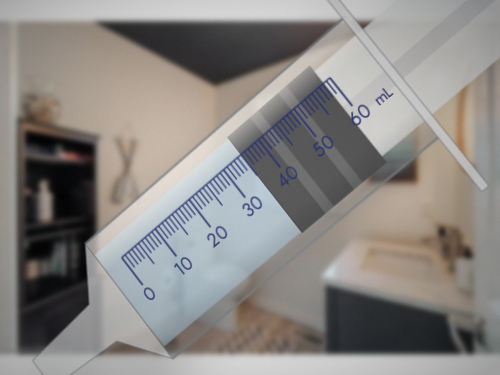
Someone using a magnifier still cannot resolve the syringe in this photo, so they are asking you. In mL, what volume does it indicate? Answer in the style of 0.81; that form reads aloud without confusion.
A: 35
